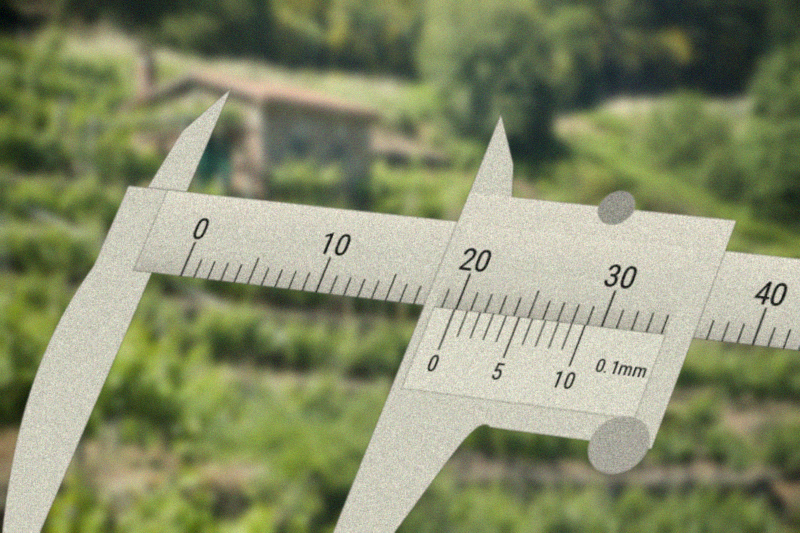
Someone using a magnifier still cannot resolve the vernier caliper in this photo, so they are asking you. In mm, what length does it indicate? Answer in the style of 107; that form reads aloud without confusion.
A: 19.9
